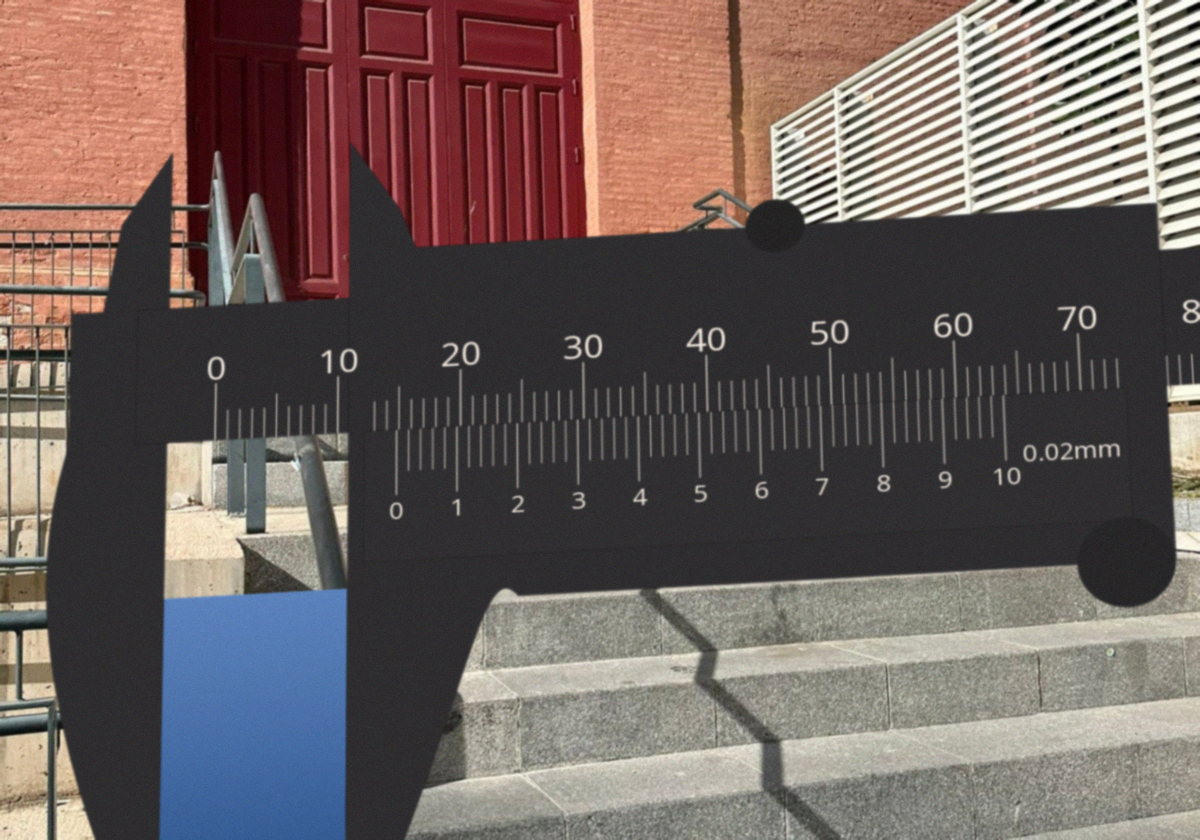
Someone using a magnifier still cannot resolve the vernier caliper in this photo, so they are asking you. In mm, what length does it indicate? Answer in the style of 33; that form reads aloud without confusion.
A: 14.8
